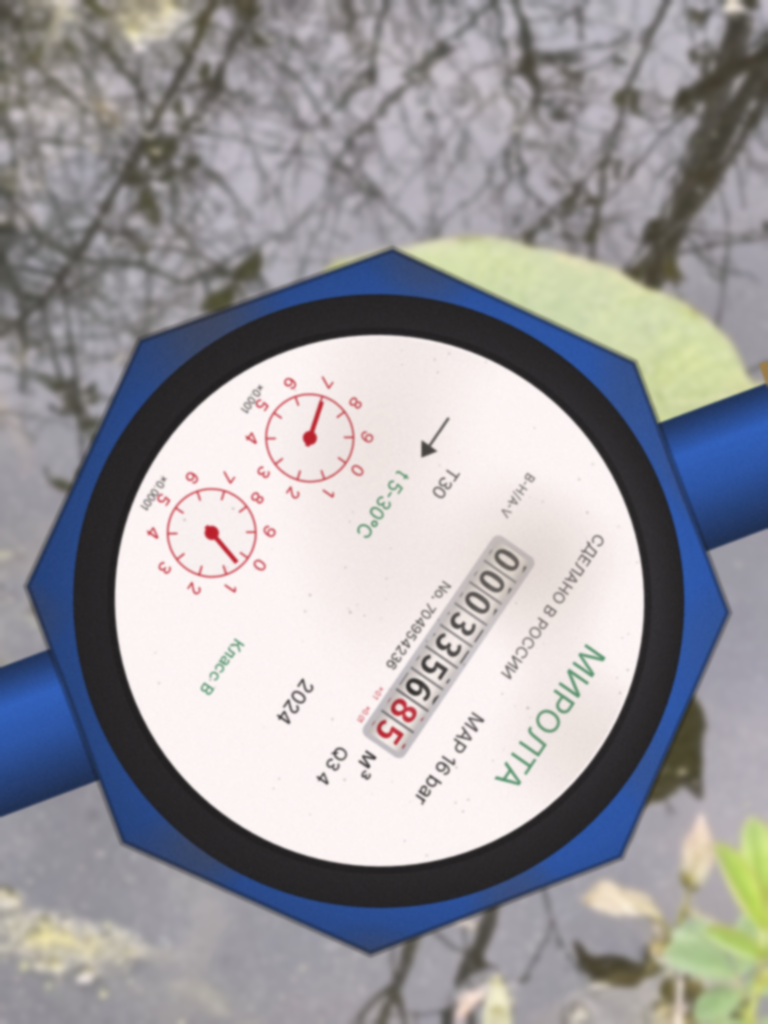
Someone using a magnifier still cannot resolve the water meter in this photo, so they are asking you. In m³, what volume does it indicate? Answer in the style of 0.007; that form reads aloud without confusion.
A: 3356.8570
